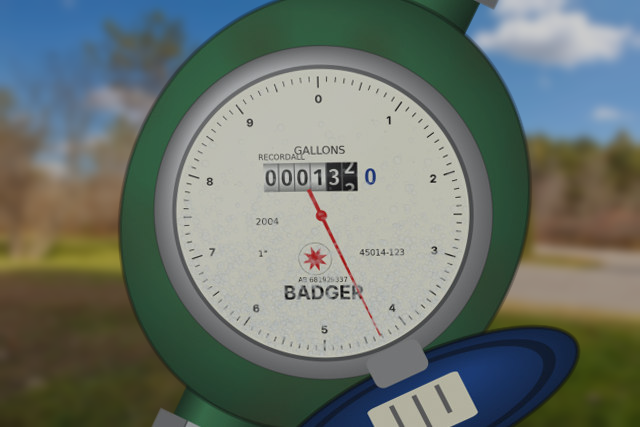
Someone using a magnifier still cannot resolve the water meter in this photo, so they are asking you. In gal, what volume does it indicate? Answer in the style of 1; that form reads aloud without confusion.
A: 1324.3
